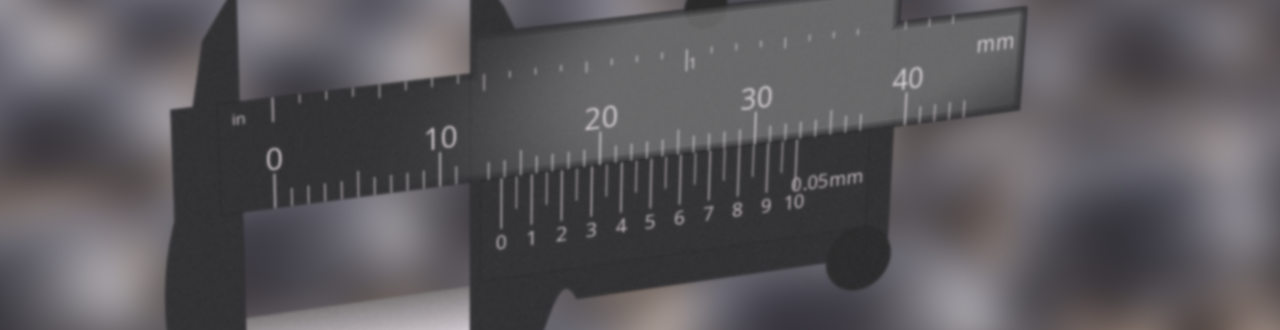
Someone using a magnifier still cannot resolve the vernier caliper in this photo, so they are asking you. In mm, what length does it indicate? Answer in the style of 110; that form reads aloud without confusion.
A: 13.8
